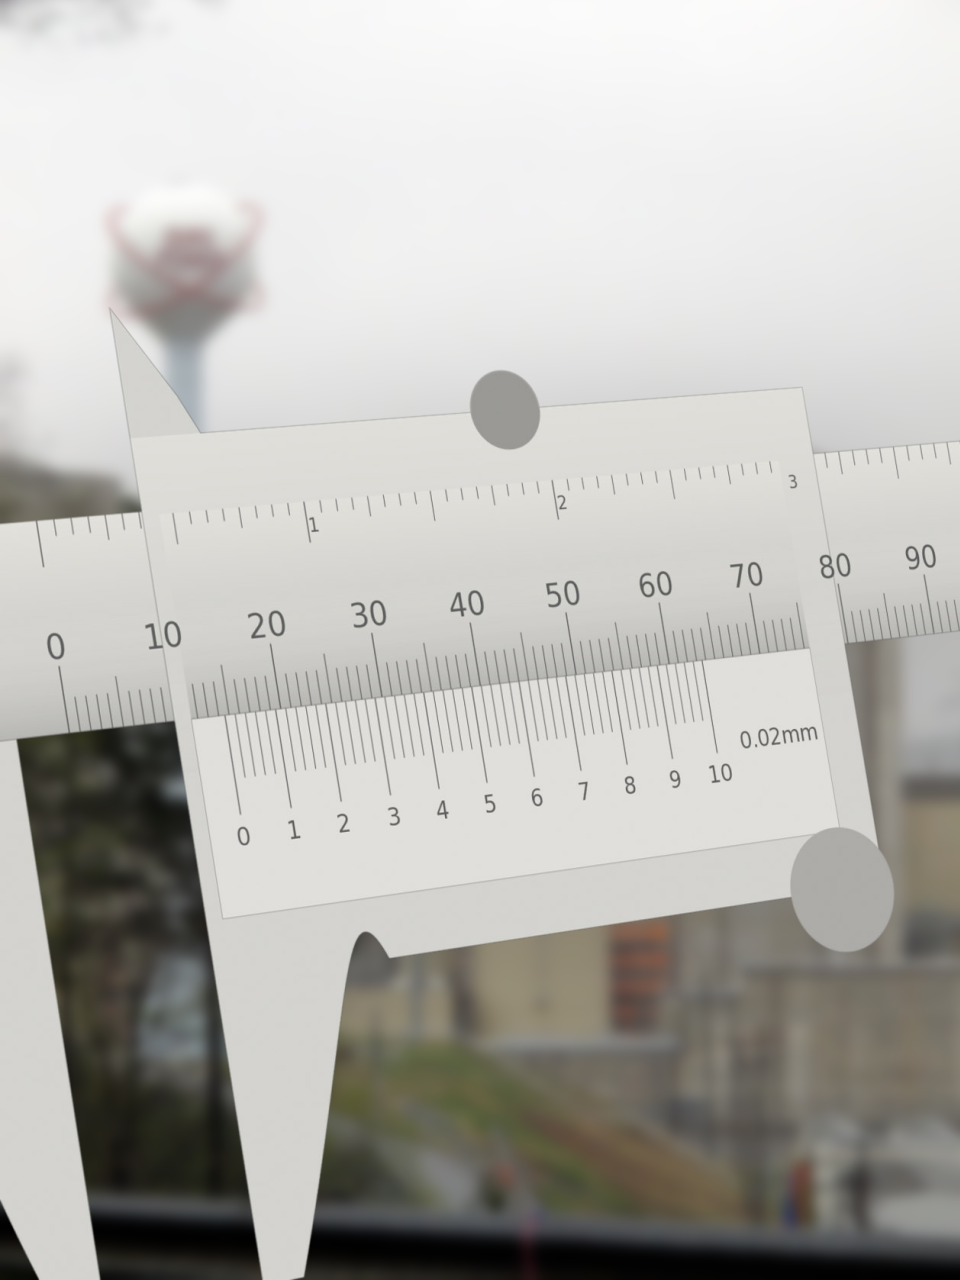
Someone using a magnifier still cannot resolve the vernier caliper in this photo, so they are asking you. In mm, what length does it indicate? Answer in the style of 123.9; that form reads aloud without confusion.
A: 14.6
